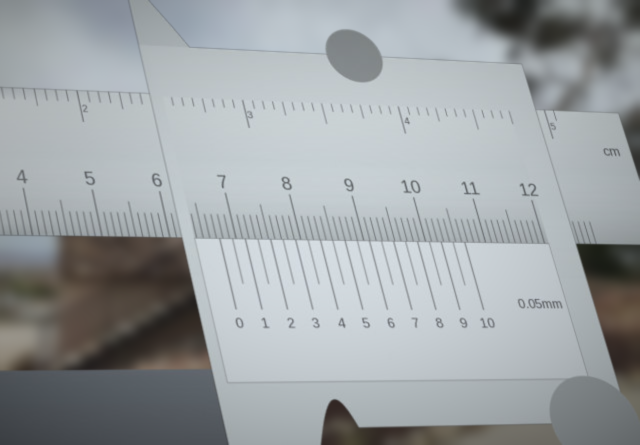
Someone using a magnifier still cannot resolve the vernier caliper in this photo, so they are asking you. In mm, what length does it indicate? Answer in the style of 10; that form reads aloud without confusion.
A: 67.5
